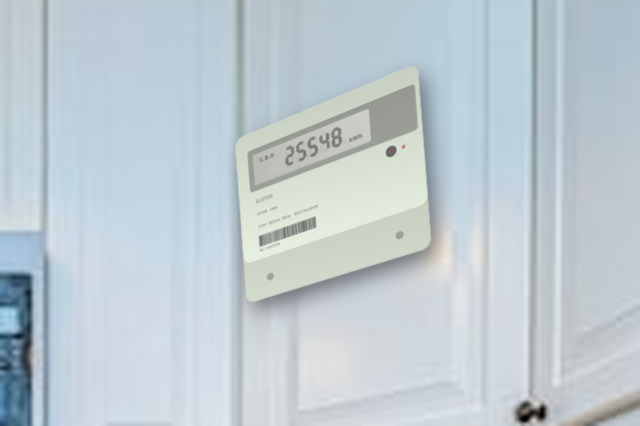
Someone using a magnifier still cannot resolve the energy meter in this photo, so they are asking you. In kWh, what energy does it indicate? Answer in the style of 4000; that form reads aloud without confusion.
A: 25548
